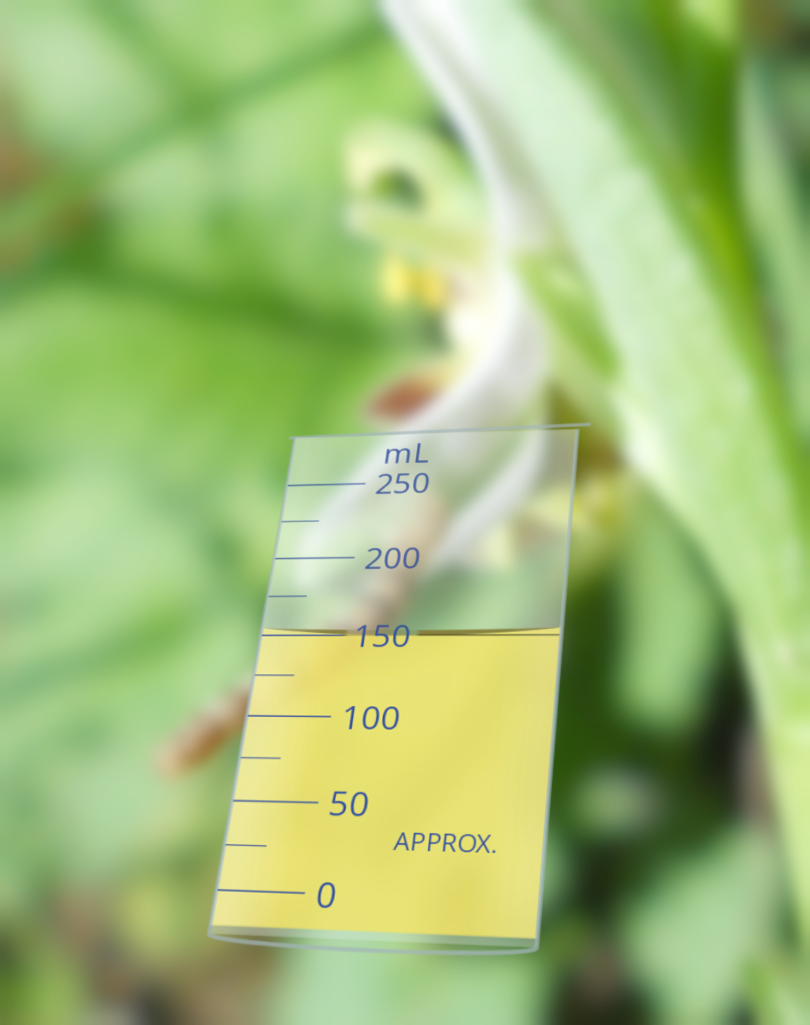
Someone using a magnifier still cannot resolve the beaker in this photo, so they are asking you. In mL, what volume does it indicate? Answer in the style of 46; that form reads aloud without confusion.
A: 150
